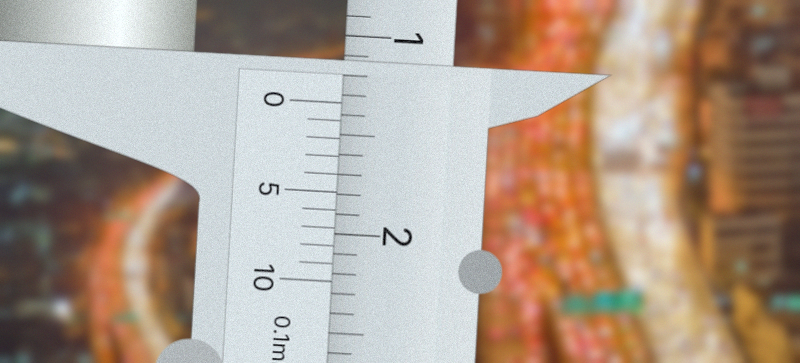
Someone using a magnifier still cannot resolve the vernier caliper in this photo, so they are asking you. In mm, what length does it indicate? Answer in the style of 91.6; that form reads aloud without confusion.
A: 13.4
